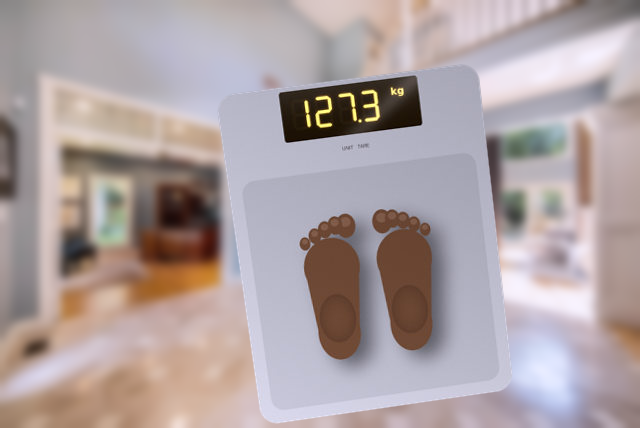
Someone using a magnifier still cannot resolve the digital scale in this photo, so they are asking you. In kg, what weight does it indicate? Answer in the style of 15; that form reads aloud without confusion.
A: 127.3
